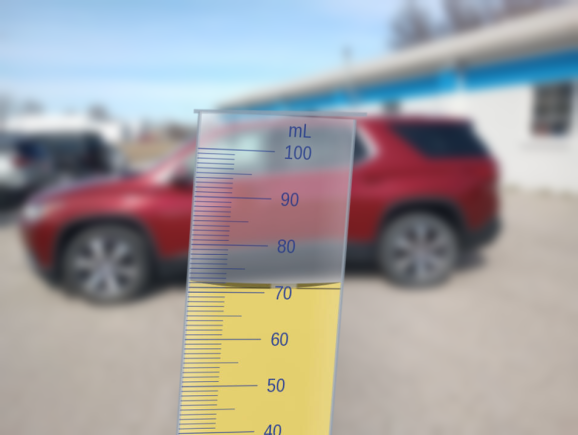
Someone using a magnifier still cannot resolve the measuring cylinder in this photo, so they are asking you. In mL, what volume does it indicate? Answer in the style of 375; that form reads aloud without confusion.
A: 71
